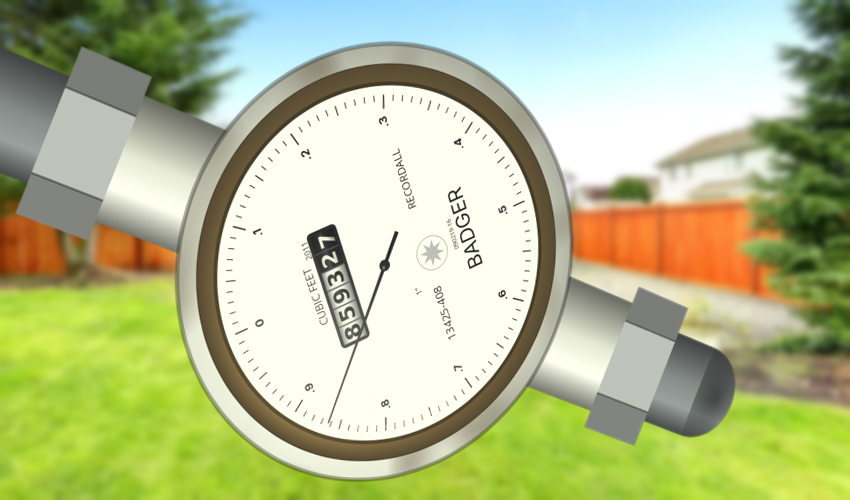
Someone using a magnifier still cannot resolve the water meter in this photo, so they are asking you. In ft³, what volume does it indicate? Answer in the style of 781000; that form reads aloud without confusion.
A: 859326.86
